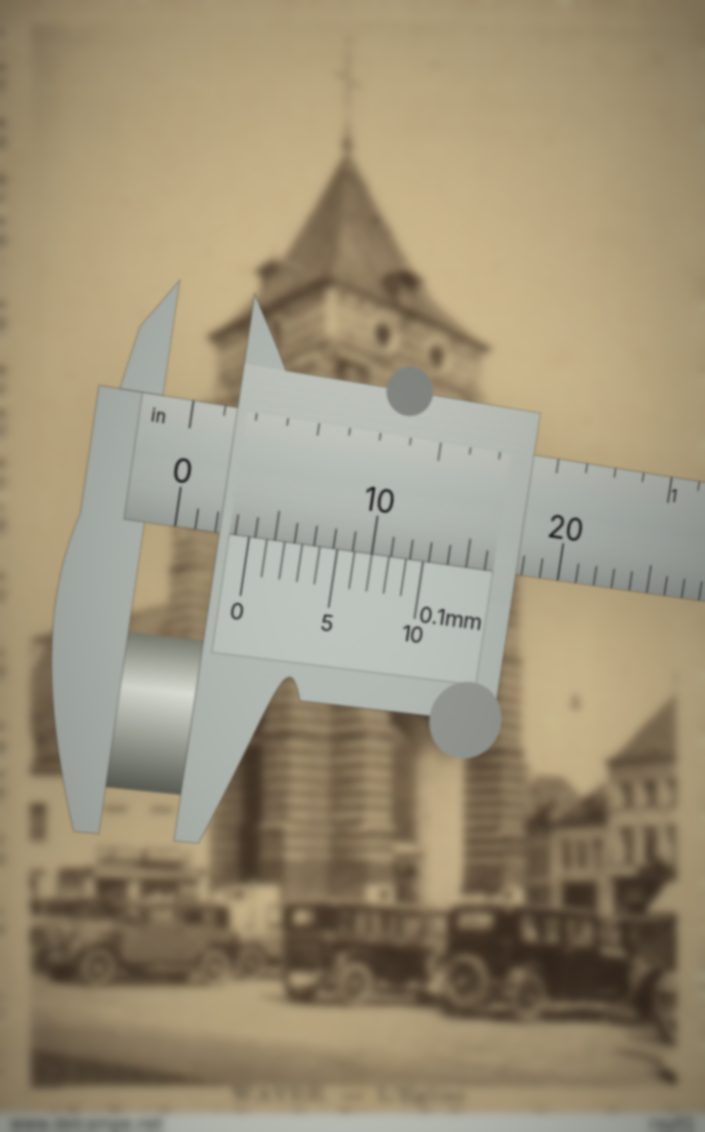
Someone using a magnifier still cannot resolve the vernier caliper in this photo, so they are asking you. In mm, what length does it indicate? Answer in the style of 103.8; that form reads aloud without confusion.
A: 3.7
